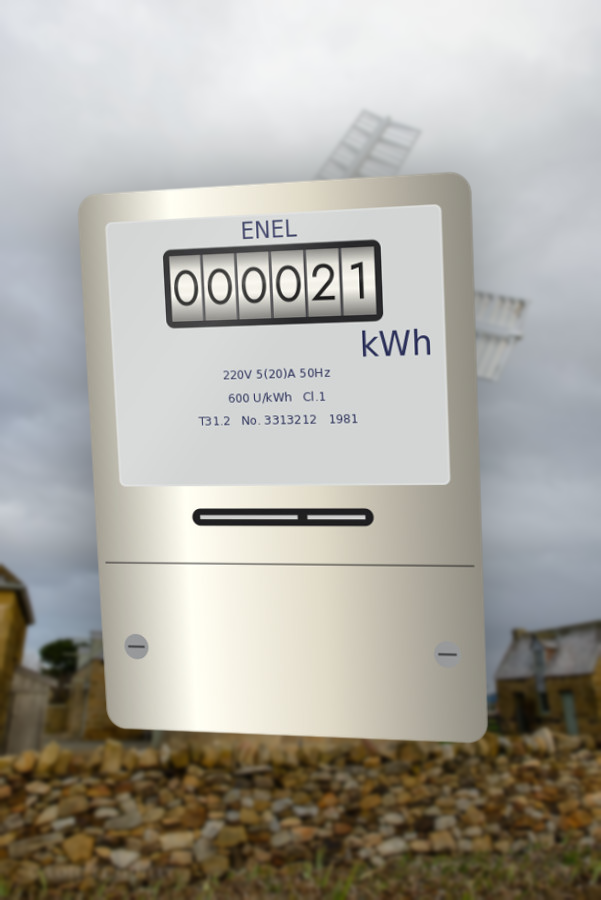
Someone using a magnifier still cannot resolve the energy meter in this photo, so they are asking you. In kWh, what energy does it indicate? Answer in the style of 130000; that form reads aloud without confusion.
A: 21
